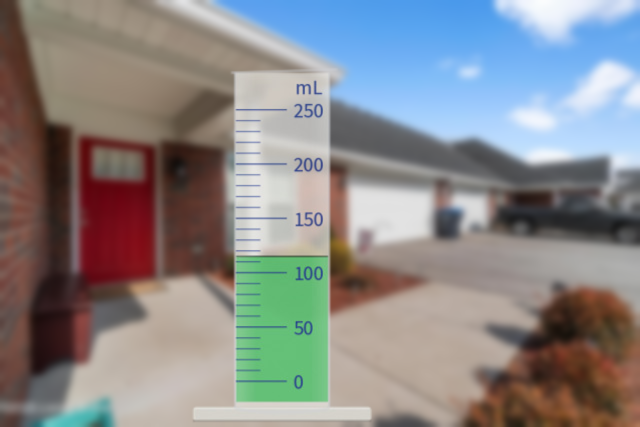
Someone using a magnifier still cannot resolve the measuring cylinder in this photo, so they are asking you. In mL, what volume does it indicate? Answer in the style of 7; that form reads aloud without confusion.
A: 115
